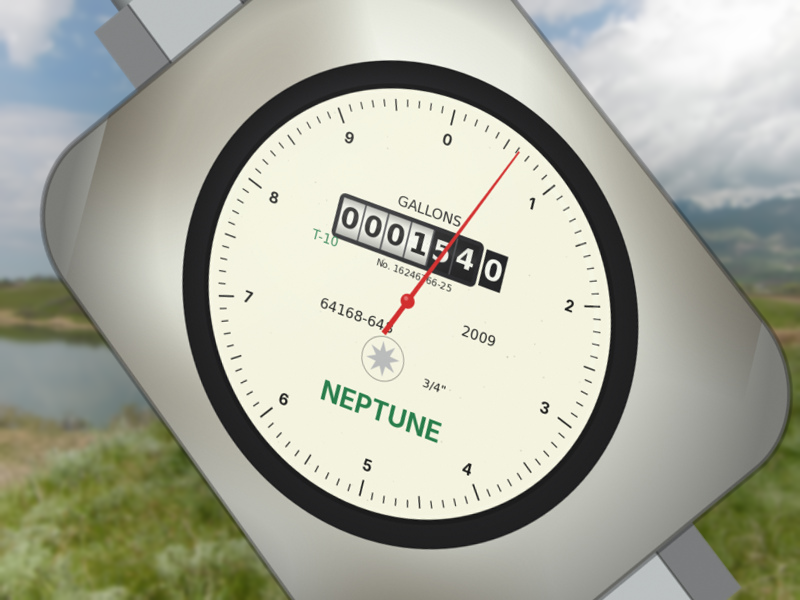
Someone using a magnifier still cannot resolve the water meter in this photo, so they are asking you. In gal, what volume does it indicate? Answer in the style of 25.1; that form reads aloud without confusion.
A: 1540.6
